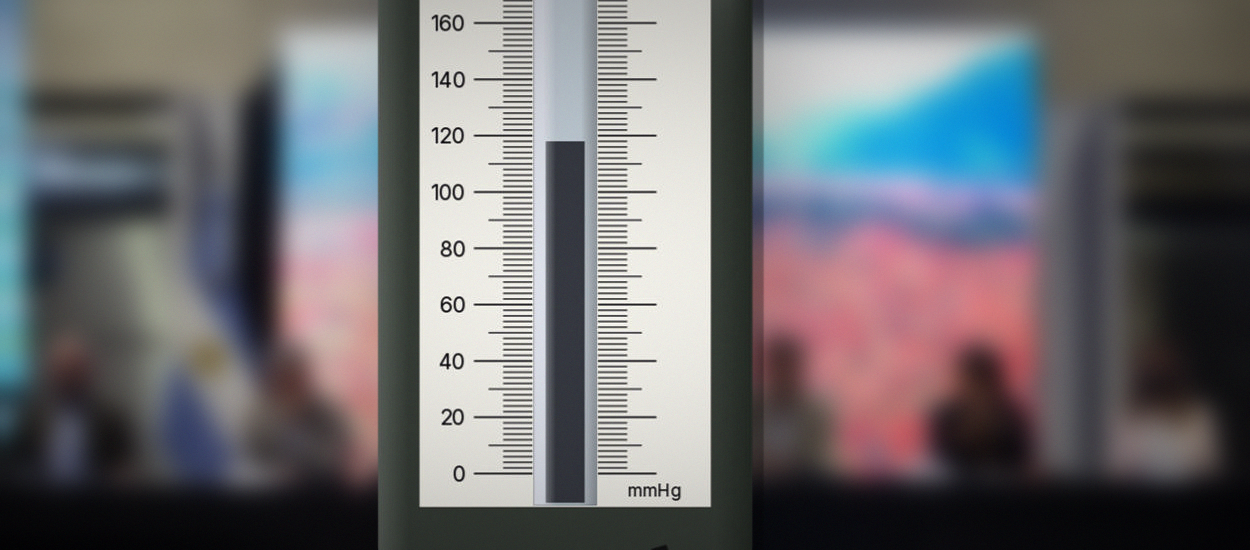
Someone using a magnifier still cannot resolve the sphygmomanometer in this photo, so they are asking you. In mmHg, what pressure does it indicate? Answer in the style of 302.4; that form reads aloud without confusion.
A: 118
